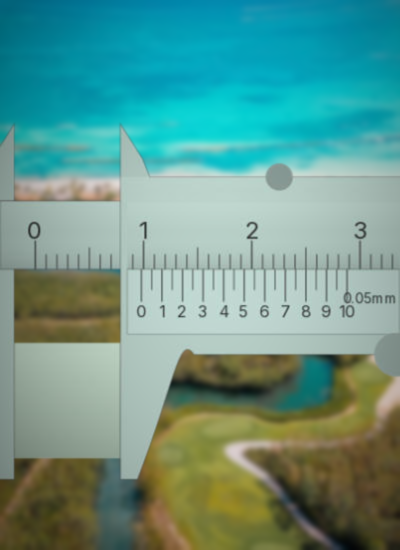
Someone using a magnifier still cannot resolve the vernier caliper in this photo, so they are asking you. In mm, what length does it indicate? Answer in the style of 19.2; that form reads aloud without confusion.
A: 9.8
